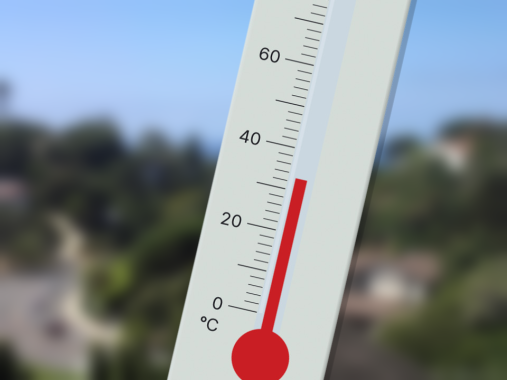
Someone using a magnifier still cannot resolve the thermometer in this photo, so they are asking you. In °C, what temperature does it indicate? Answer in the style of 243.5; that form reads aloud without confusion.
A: 33
